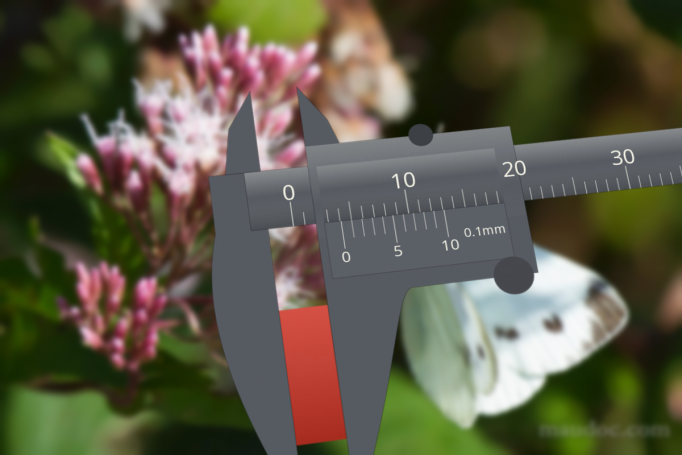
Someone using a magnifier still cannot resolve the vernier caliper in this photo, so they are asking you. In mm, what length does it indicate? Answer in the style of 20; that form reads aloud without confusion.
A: 4.1
